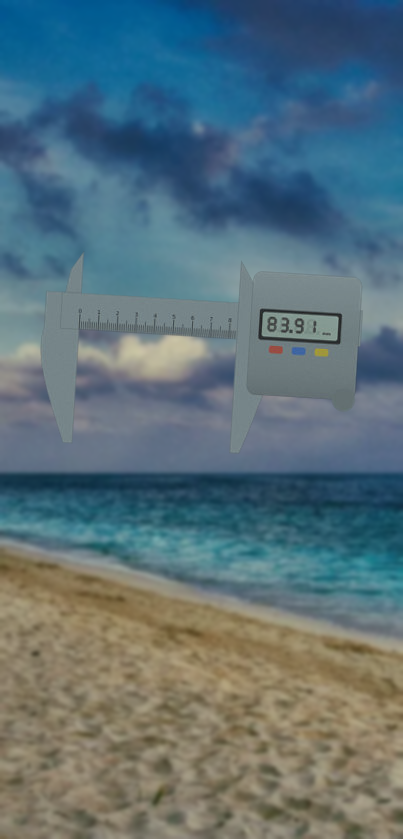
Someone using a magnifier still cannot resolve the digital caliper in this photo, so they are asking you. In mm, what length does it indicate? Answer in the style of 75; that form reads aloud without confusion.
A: 83.91
